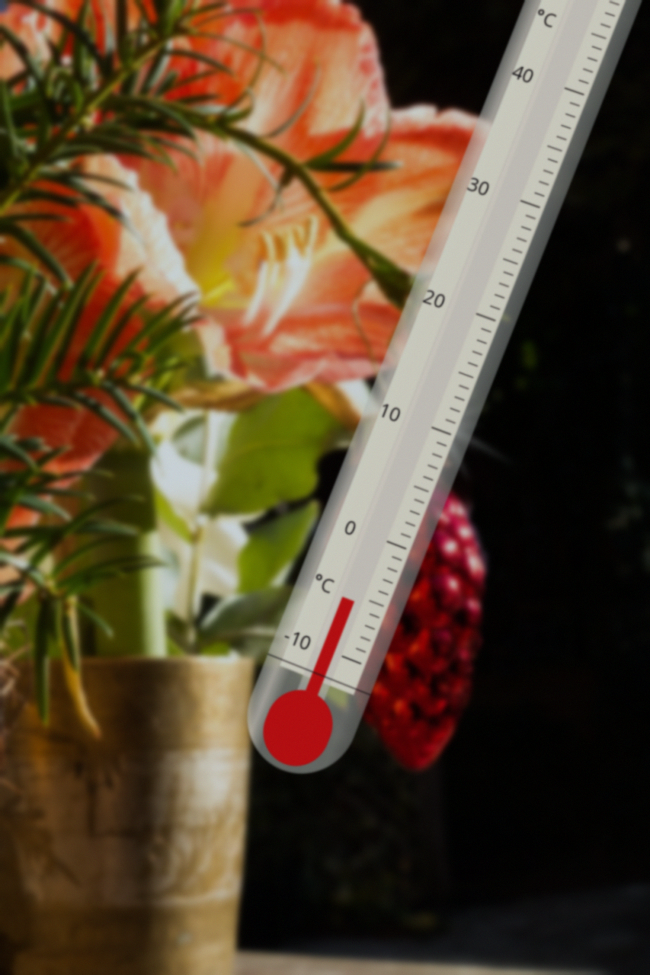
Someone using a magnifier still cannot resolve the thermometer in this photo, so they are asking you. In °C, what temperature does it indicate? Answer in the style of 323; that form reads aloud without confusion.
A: -5.5
